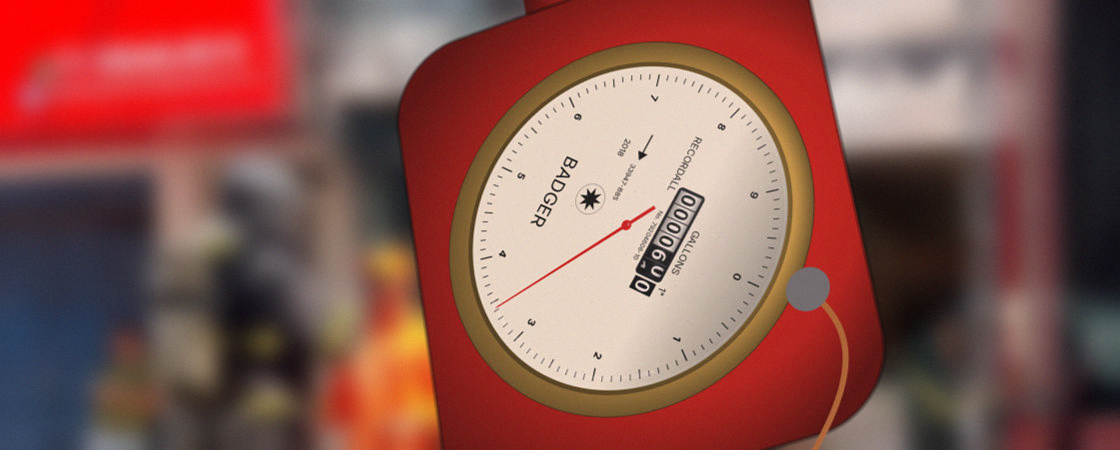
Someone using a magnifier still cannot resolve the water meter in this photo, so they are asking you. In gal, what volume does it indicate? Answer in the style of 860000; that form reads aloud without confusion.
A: 603.4
